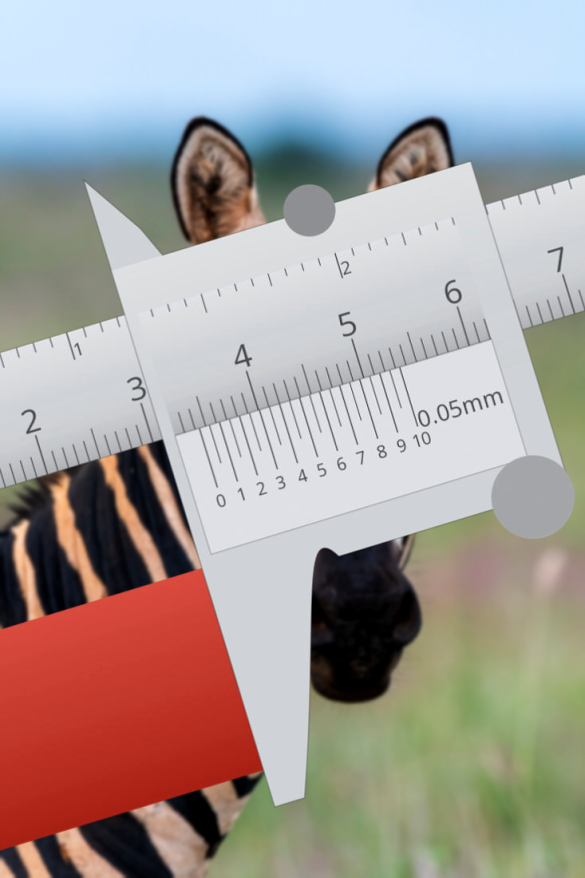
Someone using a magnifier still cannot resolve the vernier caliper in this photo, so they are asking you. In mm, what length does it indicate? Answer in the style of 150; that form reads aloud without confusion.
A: 34.4
